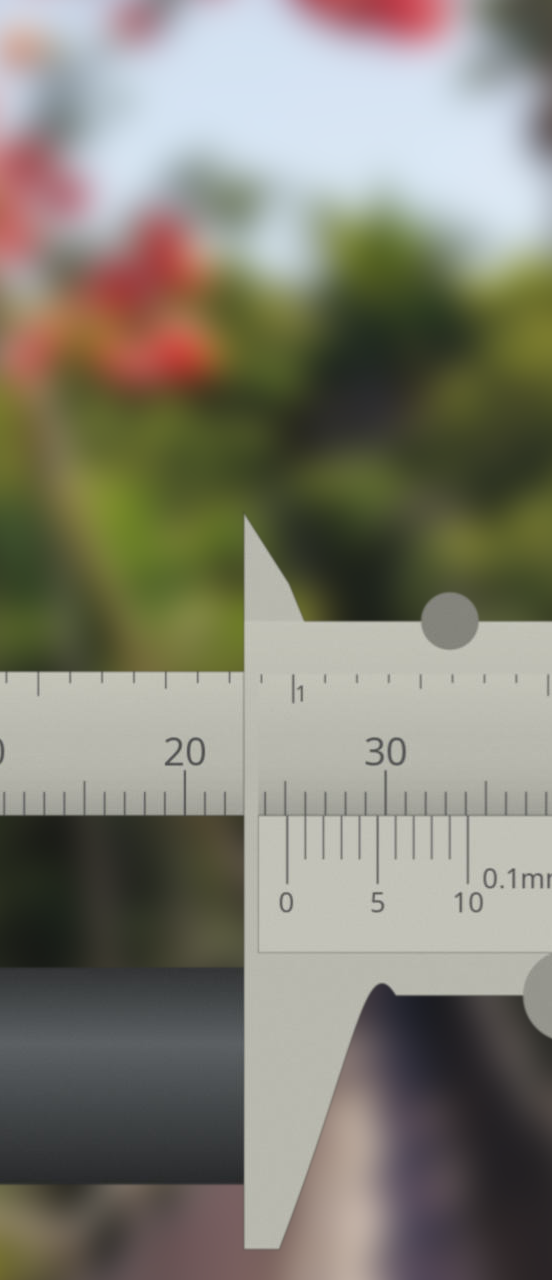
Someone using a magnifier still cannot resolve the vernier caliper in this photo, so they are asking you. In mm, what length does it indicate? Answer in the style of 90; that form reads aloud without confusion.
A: 25.1
